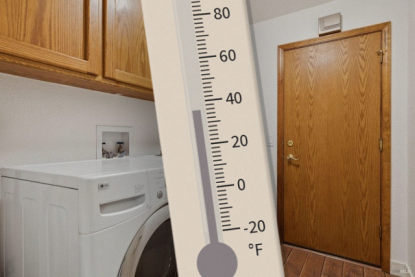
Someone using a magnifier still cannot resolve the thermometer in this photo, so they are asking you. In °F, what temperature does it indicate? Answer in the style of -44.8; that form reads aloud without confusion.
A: 36
